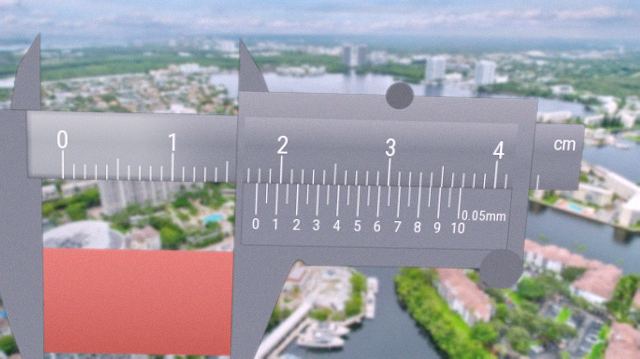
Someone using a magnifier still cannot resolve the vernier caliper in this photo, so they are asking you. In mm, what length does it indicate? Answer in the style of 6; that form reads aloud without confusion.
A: 17.8
